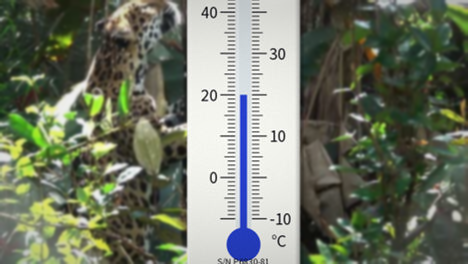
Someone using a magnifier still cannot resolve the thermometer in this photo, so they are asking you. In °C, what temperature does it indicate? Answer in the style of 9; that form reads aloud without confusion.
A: 20
